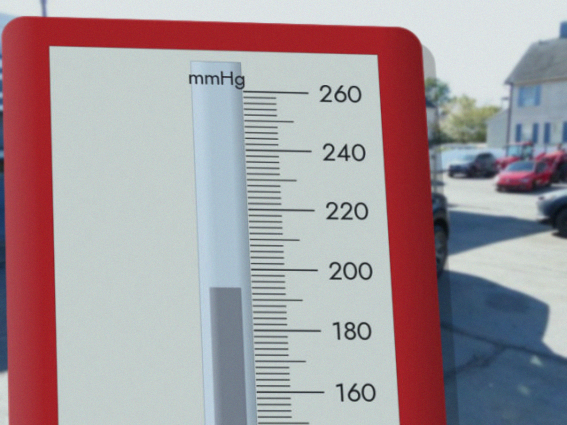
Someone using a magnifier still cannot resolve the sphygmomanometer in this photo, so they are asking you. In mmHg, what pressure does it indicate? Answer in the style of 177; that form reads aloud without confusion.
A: 194
